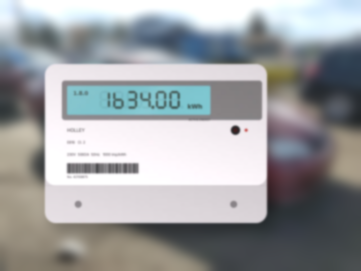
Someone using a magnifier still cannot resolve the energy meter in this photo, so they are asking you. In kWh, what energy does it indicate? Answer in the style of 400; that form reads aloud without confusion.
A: 1634.00
